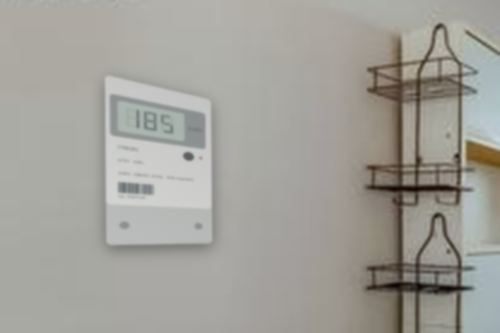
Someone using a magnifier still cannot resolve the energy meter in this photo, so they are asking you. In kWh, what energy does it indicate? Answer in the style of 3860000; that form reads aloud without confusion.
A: 185
